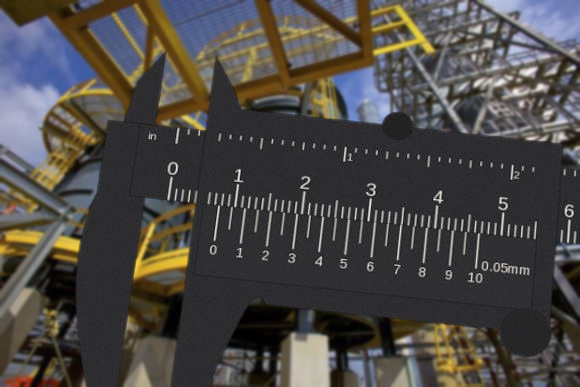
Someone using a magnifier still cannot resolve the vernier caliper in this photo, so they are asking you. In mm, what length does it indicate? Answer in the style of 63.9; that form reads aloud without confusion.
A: 7.6
